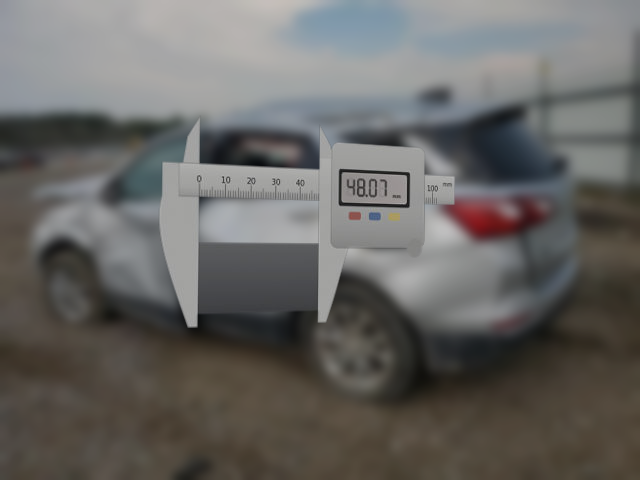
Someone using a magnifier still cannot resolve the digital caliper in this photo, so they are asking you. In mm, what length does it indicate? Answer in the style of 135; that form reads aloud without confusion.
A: 48.07
